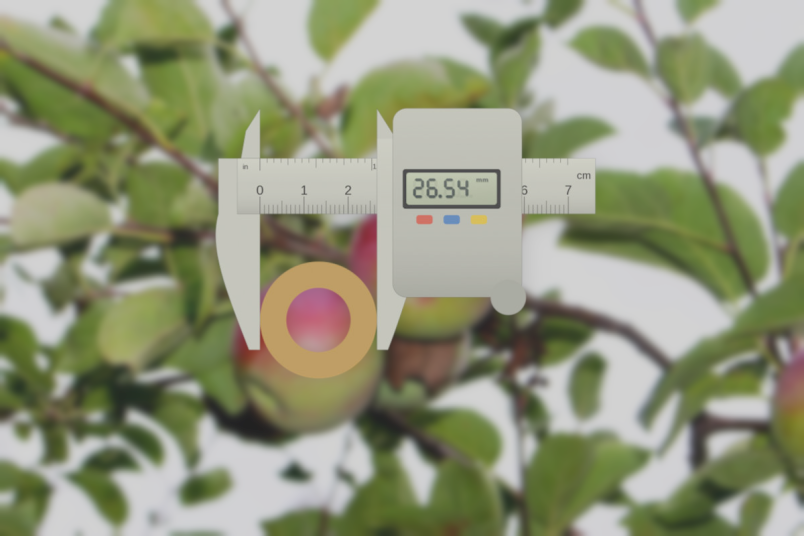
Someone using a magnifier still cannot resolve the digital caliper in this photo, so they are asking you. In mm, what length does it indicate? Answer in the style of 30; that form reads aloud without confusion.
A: 26.54
